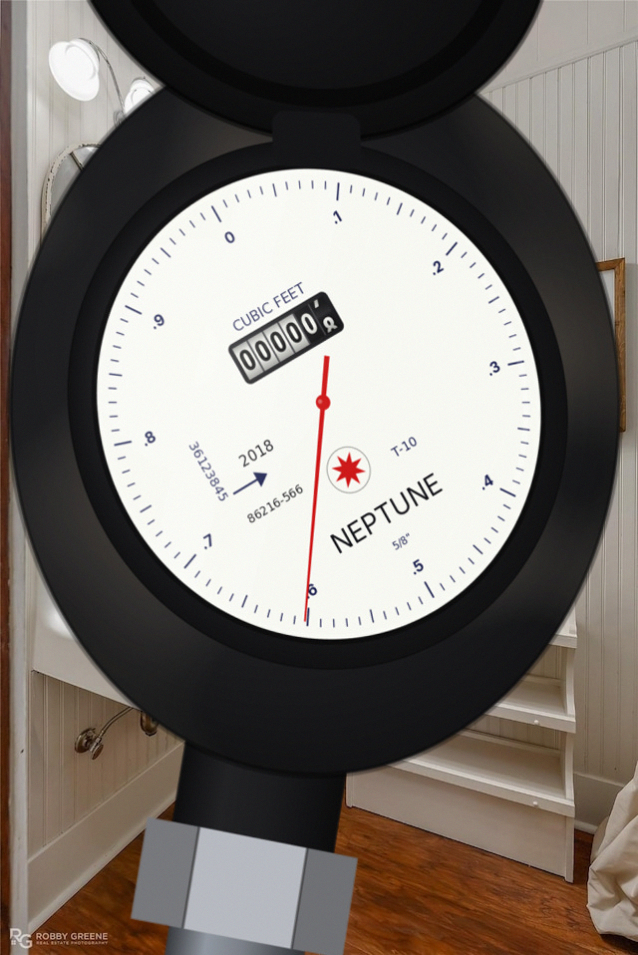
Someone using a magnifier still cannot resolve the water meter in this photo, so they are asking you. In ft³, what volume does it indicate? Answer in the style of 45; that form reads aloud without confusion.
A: 7.60
